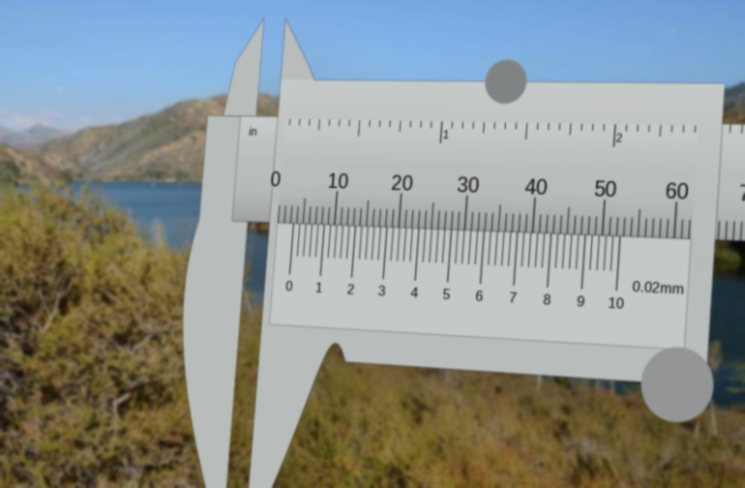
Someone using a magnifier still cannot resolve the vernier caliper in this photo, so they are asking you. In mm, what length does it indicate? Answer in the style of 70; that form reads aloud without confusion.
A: 3.5
